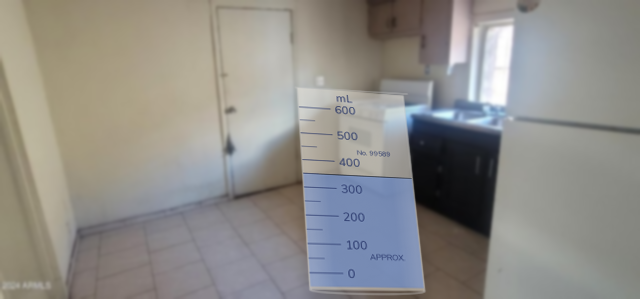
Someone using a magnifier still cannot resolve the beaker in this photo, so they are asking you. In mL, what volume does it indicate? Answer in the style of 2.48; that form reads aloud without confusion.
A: 350
